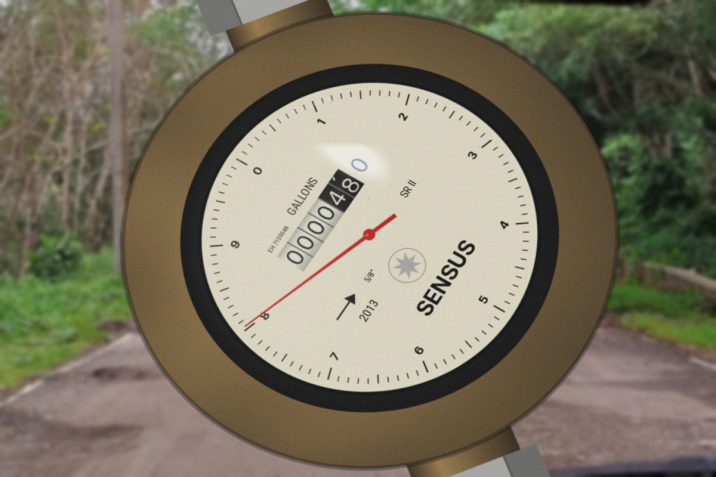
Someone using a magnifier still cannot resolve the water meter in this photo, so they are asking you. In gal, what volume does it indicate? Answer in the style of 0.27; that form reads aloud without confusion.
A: 478.0
